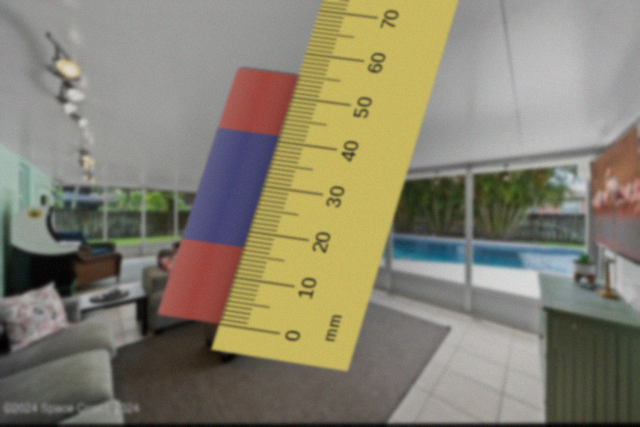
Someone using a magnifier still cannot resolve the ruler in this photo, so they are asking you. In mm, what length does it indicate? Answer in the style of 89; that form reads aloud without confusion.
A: 55
